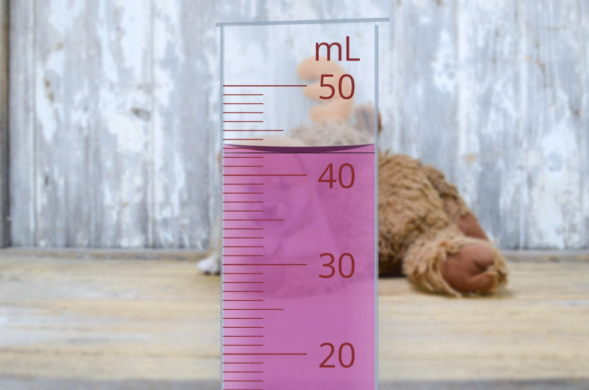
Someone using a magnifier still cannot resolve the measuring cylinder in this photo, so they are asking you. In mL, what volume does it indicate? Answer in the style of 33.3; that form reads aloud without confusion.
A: 42.5
